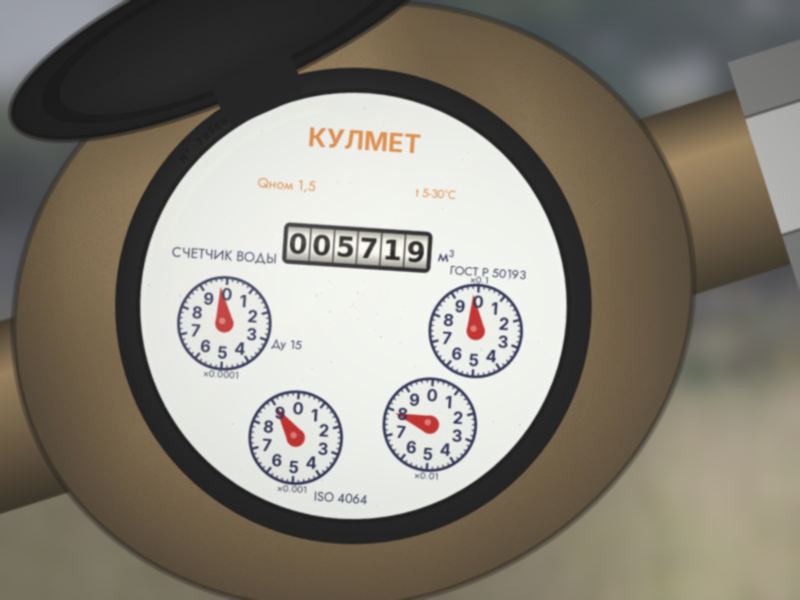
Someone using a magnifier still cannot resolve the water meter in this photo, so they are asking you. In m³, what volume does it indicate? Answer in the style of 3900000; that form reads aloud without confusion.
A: 5718.9789
